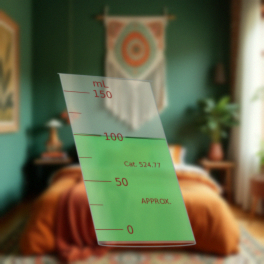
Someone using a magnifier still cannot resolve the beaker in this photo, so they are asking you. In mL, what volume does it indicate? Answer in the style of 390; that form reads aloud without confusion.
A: 100
